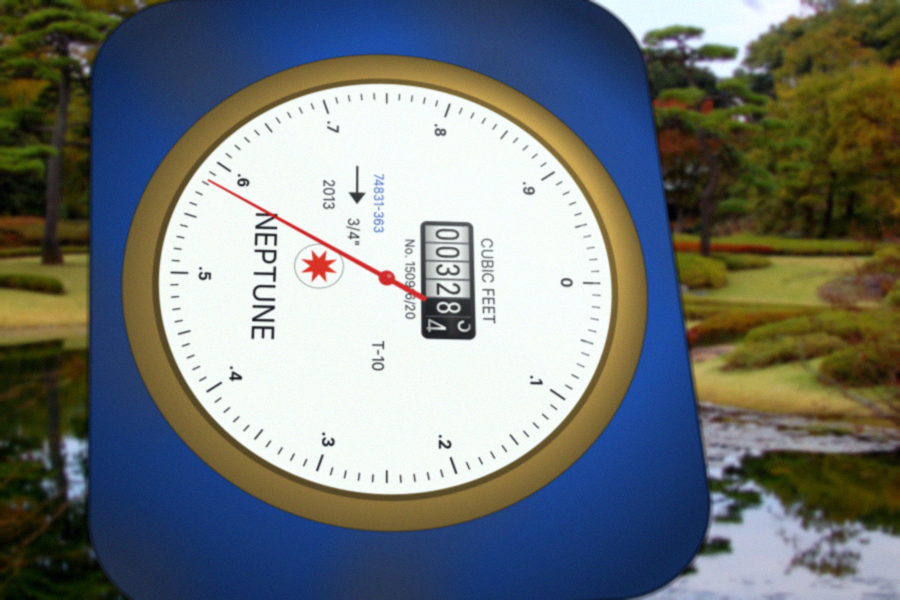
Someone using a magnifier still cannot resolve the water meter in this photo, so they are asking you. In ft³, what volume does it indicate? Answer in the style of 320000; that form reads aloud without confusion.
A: 3283.58
